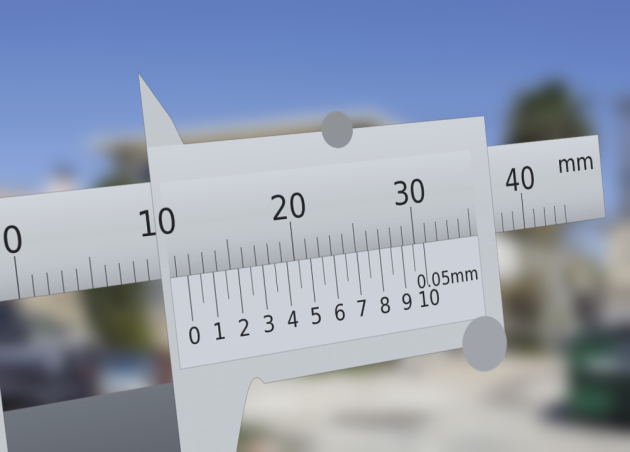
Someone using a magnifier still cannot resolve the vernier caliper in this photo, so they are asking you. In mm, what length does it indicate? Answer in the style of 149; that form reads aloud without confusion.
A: 11.8
